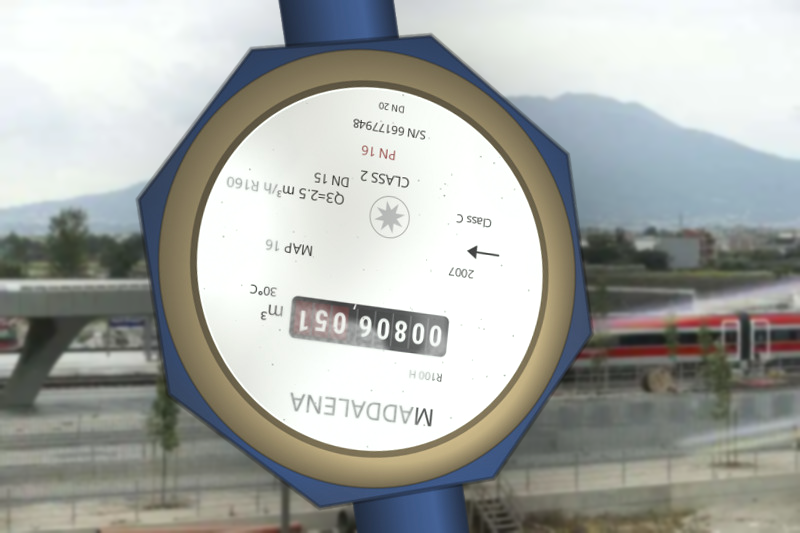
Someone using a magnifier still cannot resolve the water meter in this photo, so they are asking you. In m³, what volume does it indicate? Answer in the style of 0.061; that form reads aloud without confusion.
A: 806.051
